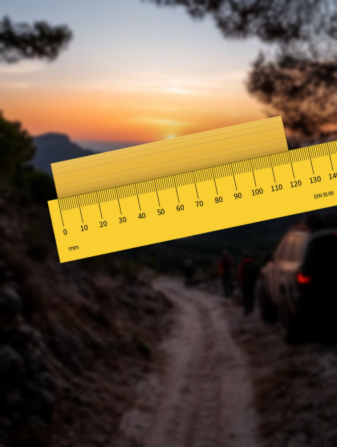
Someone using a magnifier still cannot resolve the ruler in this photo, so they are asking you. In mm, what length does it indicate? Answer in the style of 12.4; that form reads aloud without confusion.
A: 120
